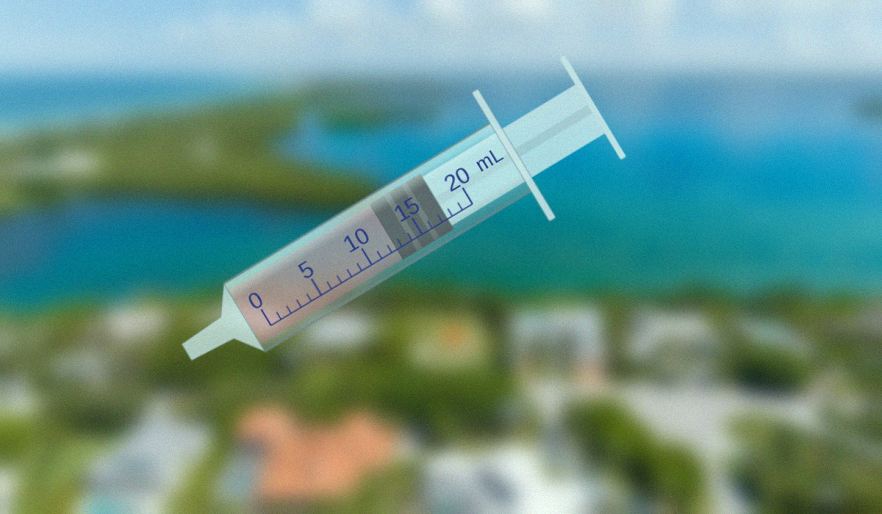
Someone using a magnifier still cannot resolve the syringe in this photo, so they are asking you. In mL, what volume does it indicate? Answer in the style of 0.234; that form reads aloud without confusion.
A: 12.5
